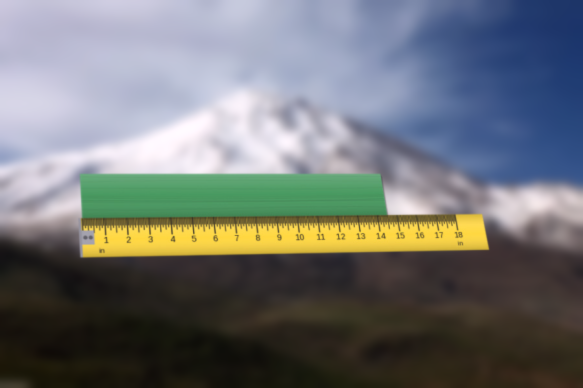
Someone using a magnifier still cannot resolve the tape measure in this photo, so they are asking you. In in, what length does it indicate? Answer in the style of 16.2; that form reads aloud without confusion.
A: 14.5
